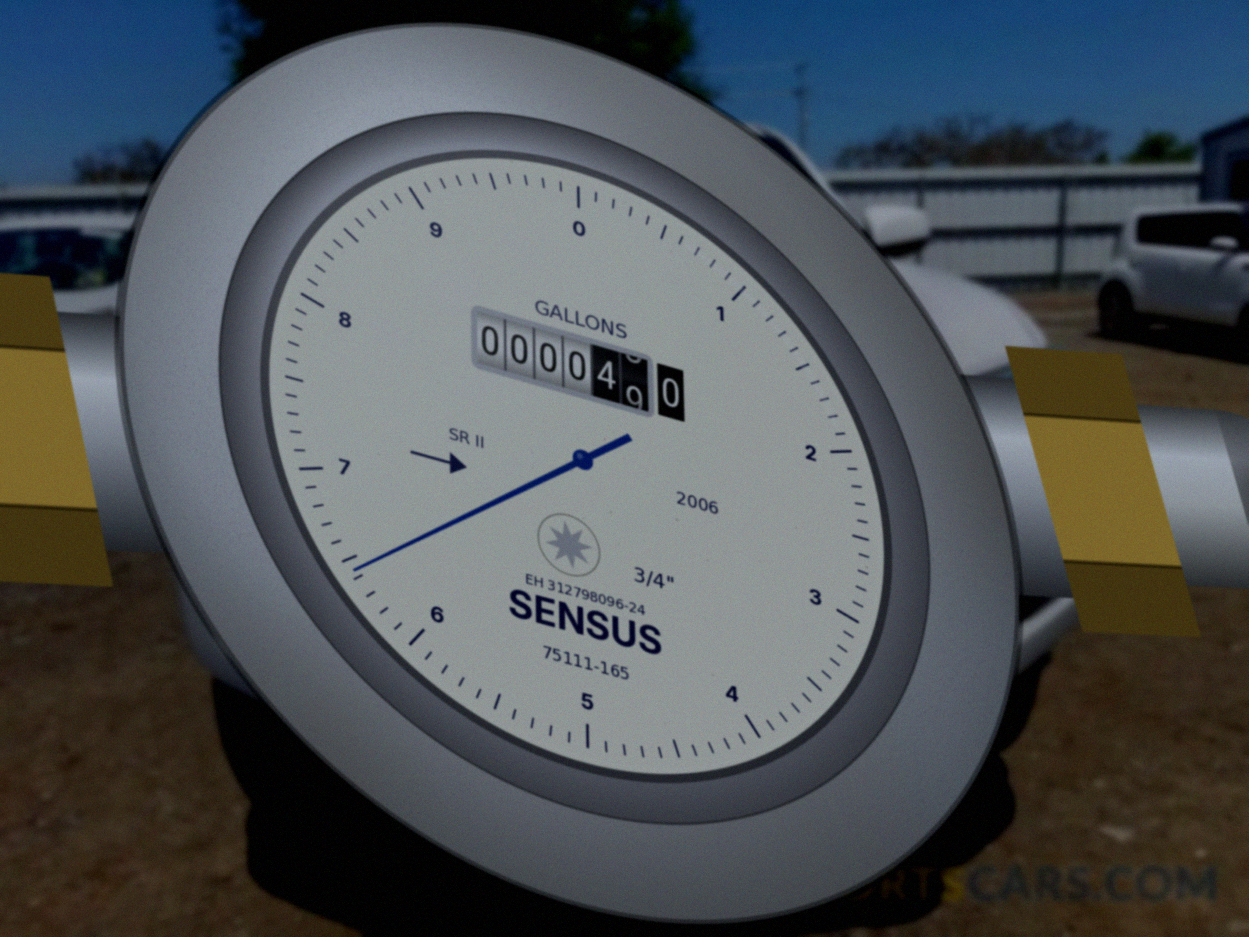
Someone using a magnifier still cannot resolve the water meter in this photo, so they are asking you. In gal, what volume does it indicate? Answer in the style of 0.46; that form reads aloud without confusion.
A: 486.4
